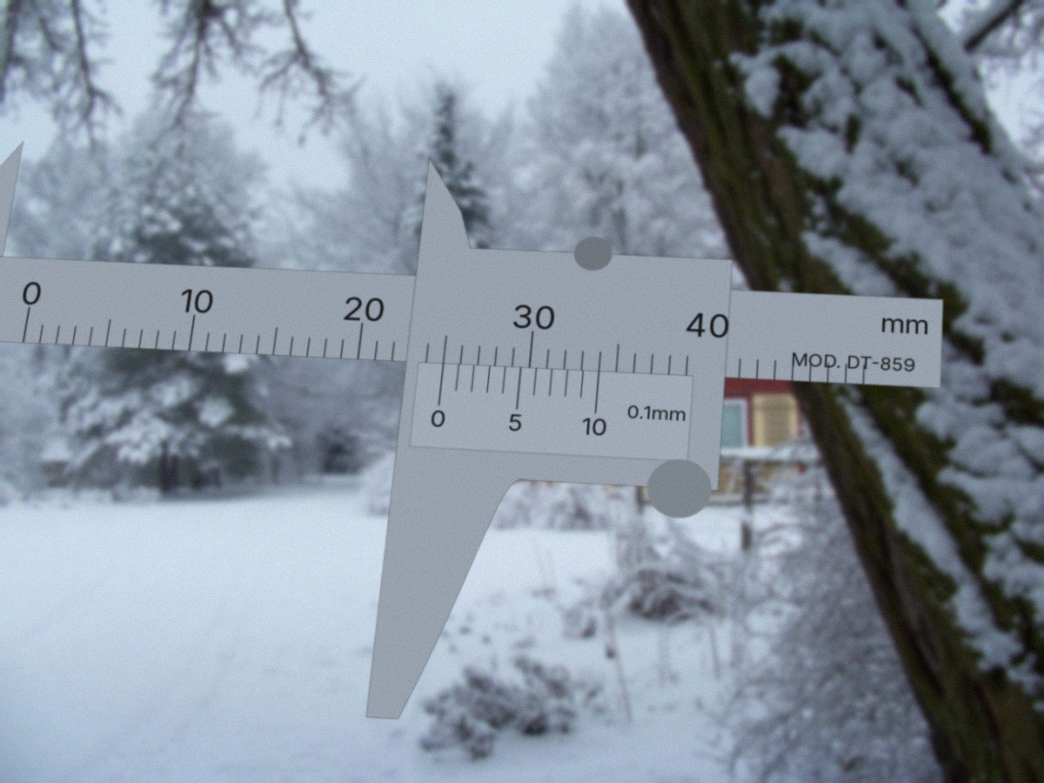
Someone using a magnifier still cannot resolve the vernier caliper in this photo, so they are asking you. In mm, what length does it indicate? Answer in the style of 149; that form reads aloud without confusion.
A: 25.0
